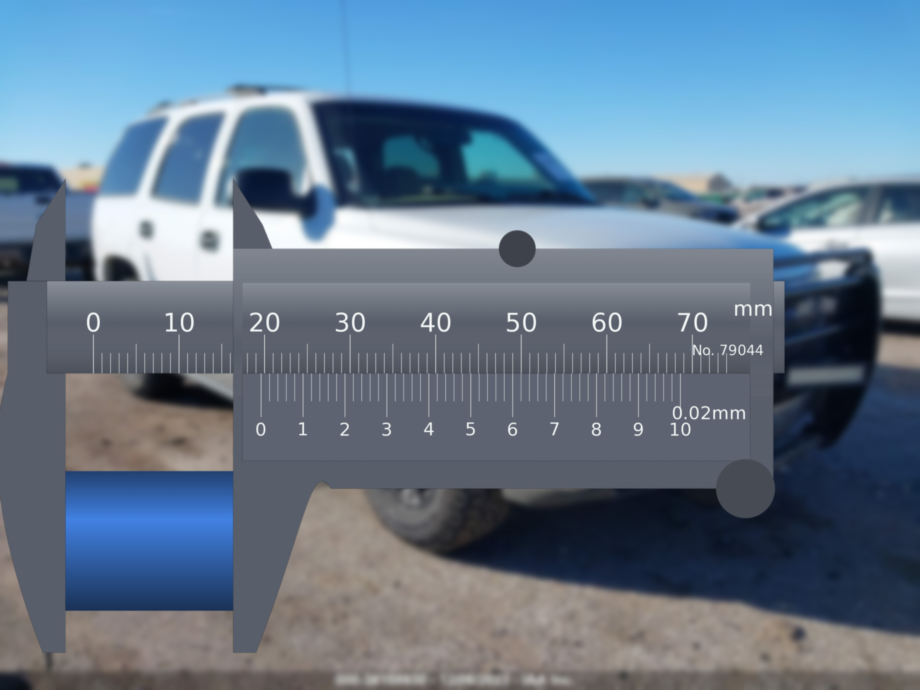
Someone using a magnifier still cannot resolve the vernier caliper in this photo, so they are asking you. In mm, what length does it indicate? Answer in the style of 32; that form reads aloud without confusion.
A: 19.6
